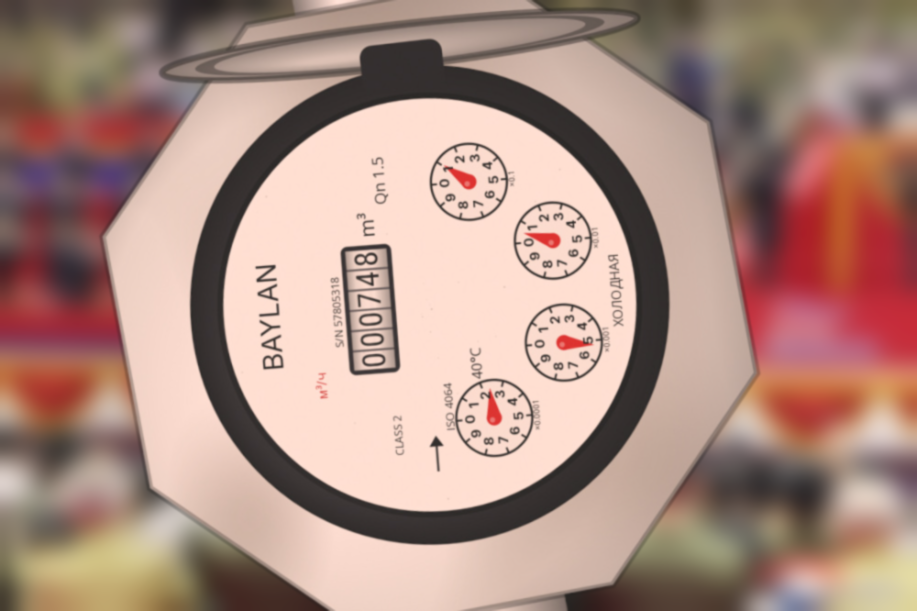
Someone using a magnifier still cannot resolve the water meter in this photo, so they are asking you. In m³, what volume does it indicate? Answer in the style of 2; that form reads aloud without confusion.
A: 748.1052
